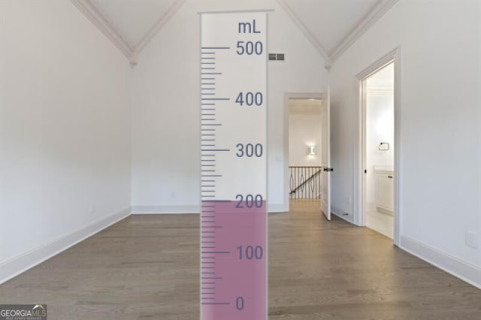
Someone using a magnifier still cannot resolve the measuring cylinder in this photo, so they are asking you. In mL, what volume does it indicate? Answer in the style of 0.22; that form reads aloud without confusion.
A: 200
